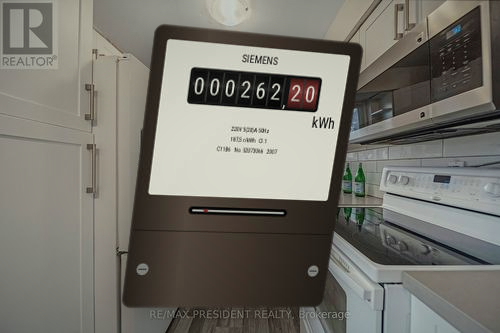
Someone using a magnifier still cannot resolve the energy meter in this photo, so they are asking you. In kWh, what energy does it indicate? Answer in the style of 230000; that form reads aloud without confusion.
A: 262.20
